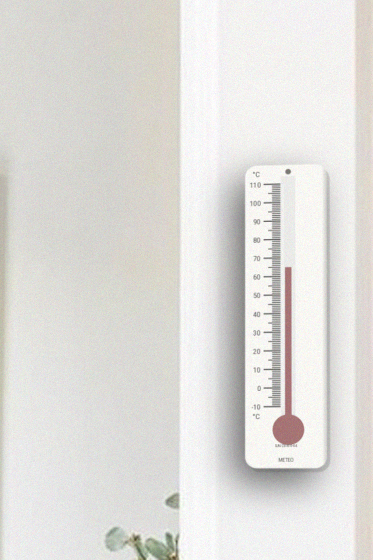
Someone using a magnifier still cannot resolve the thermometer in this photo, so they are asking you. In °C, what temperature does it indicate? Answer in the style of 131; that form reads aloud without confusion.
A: 65
